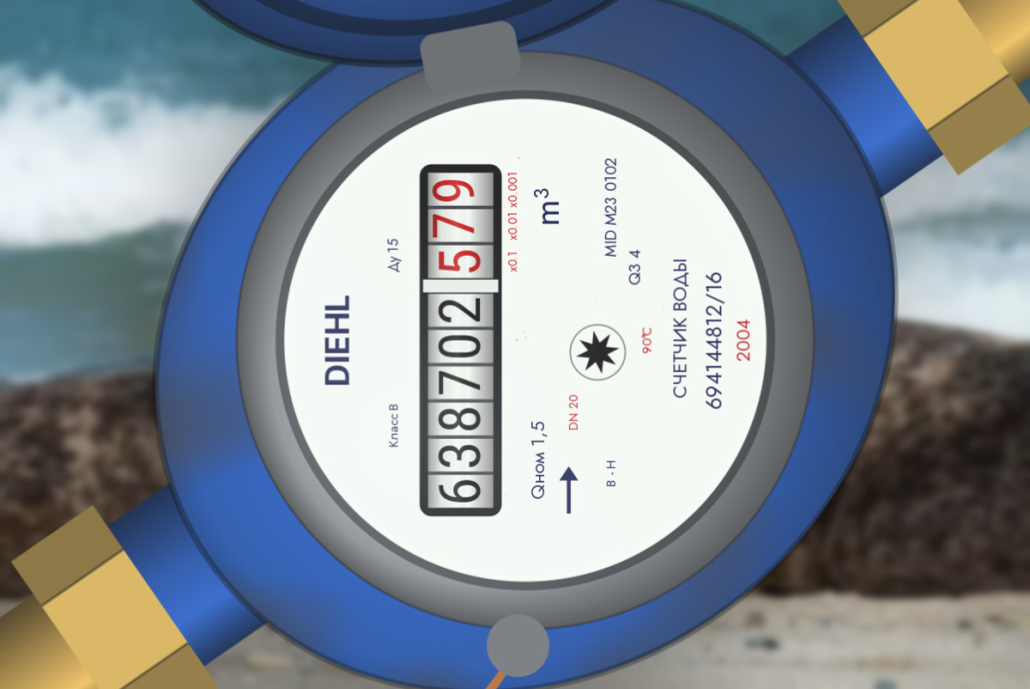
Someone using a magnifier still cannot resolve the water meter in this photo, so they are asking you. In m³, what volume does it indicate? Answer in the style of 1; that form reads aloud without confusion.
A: 638702.579
